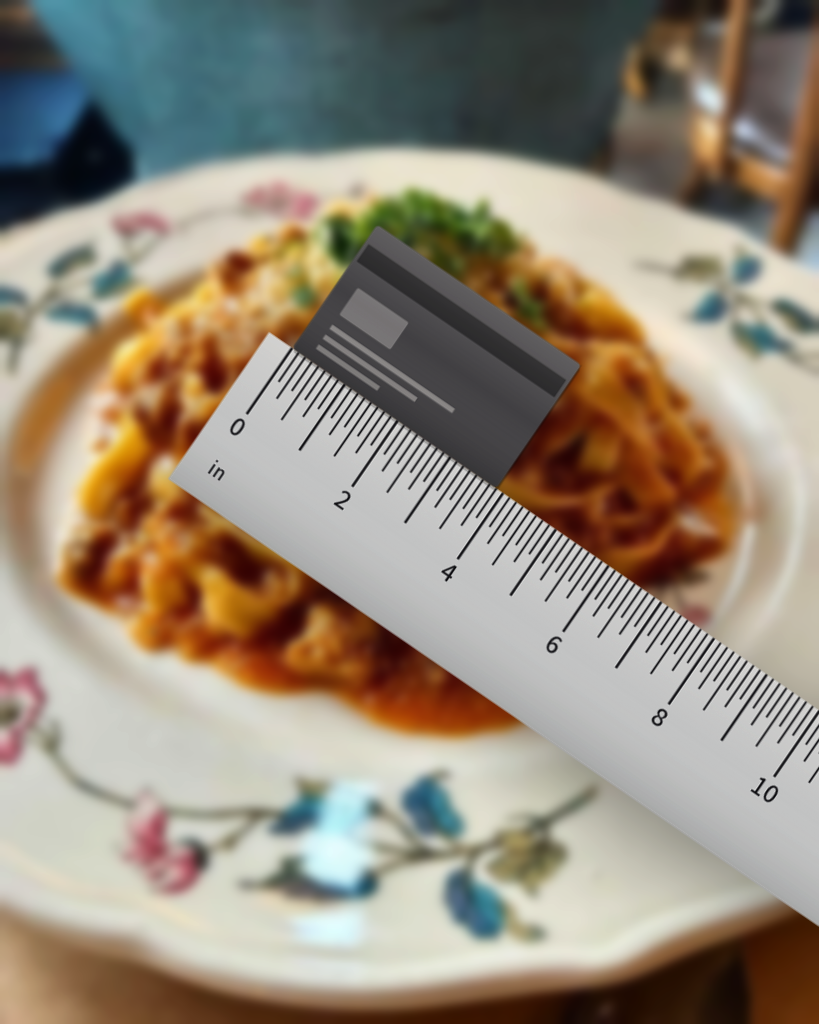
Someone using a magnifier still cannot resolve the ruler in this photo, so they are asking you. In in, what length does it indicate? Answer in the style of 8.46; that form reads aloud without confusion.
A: 3.875
